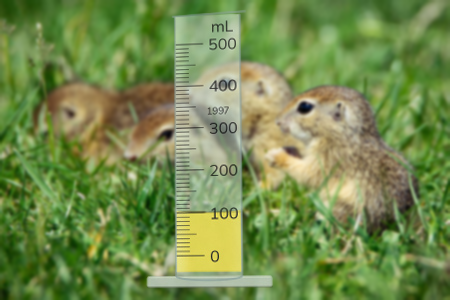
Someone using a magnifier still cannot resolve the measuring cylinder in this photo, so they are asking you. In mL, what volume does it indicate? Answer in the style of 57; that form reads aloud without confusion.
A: 100
